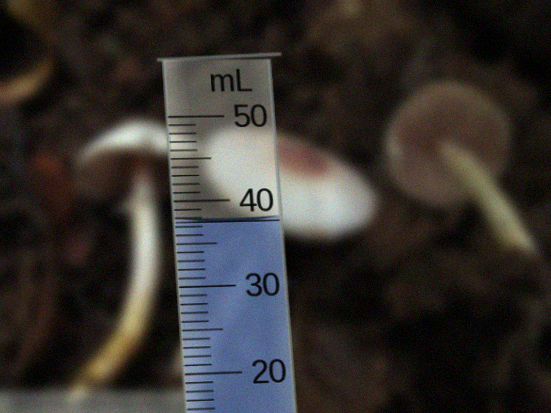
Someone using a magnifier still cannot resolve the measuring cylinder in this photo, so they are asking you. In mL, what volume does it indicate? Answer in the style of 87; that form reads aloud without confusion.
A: 37.5
